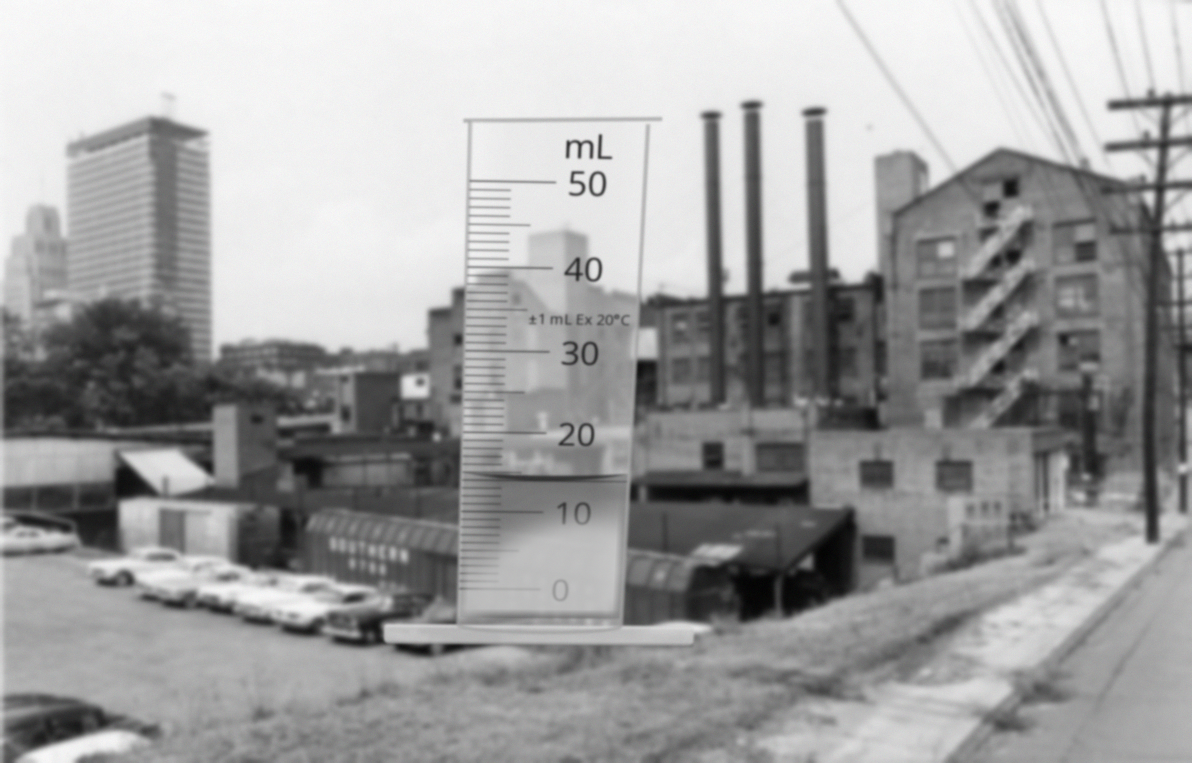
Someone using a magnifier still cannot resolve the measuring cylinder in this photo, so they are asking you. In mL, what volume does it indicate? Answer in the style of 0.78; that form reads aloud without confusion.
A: 14
